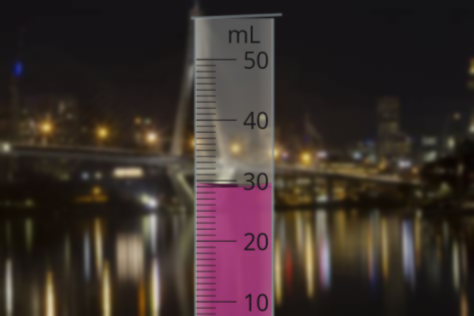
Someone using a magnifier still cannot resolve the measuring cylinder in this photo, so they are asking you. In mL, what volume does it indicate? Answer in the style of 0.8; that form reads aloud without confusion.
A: 29
